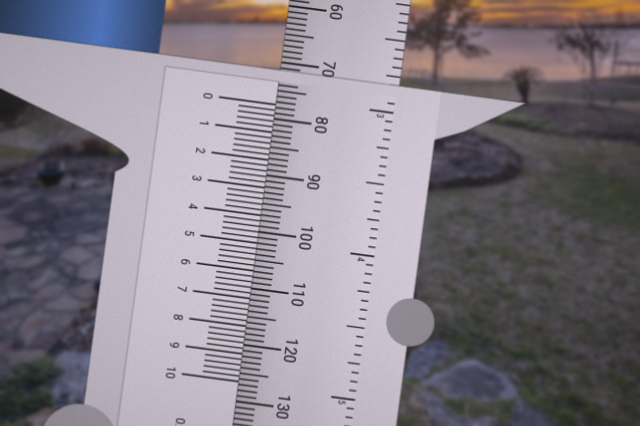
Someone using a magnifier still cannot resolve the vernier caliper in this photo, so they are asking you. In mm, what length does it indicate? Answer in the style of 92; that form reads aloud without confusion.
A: 77.5
